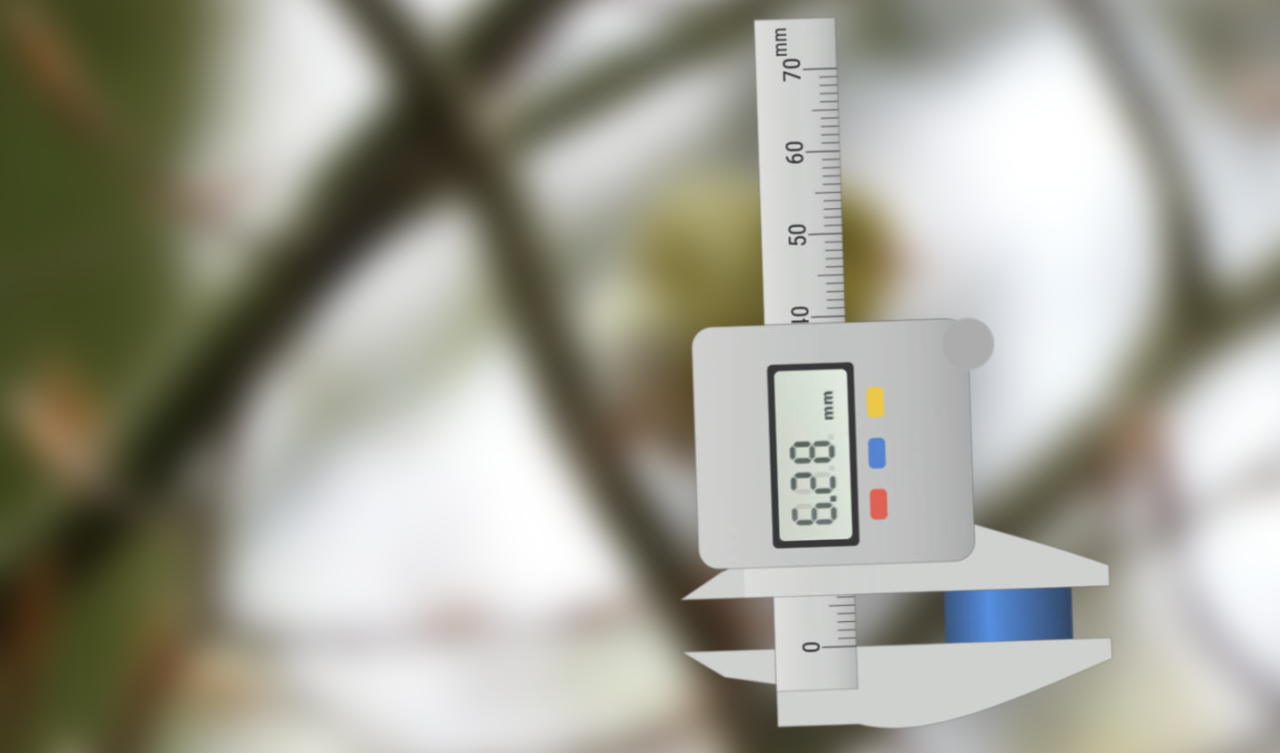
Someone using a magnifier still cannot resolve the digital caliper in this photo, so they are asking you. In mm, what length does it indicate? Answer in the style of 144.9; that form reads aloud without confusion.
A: 6.28
